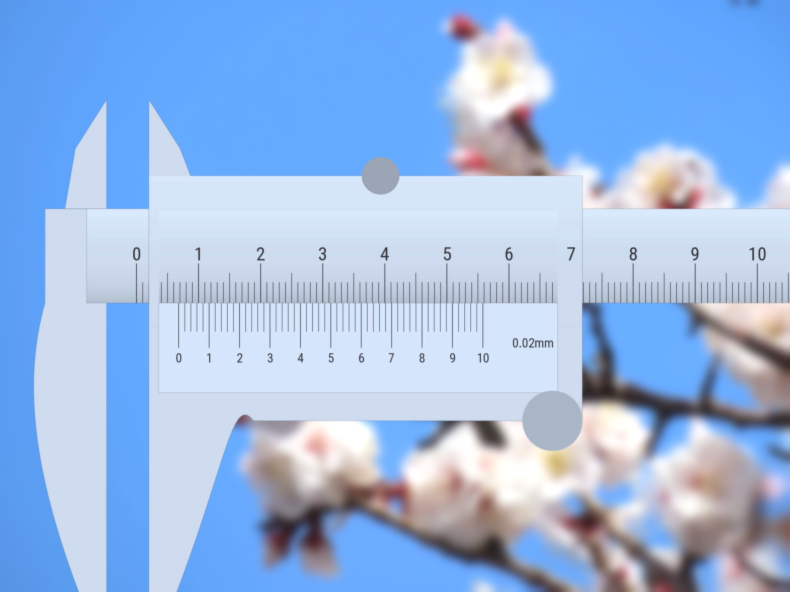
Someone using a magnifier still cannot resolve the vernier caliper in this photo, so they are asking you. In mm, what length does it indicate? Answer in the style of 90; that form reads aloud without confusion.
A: 6.8
